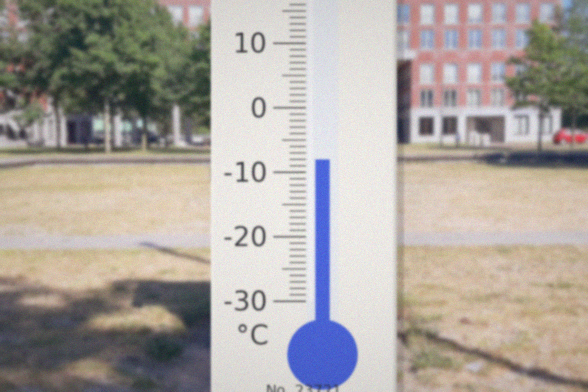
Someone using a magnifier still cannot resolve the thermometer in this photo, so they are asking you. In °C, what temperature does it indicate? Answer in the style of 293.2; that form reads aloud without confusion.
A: -8
